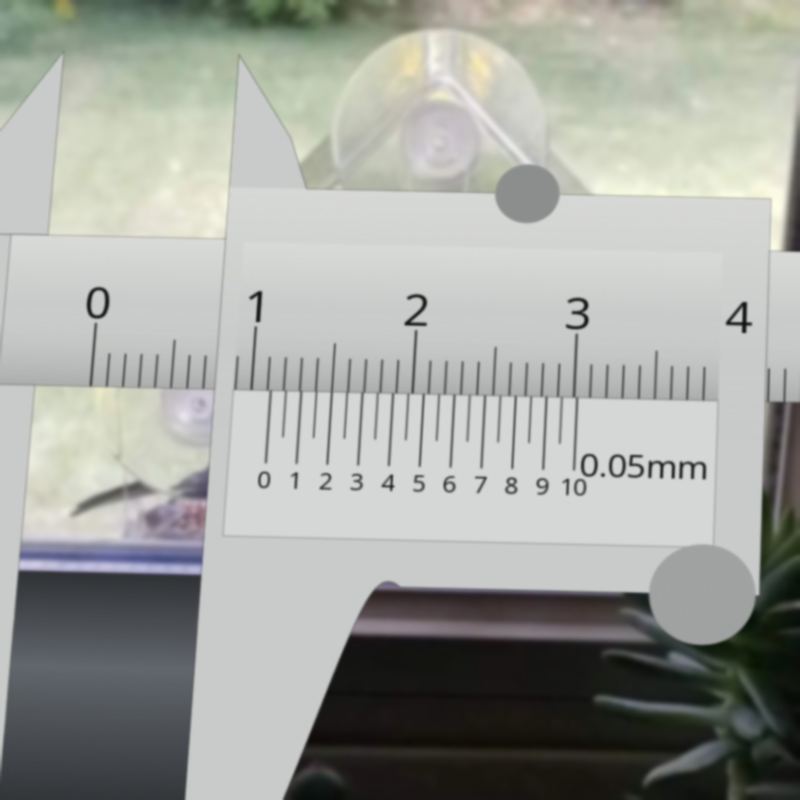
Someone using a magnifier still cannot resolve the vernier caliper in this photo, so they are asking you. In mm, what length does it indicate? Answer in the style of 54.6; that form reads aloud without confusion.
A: 11.2
